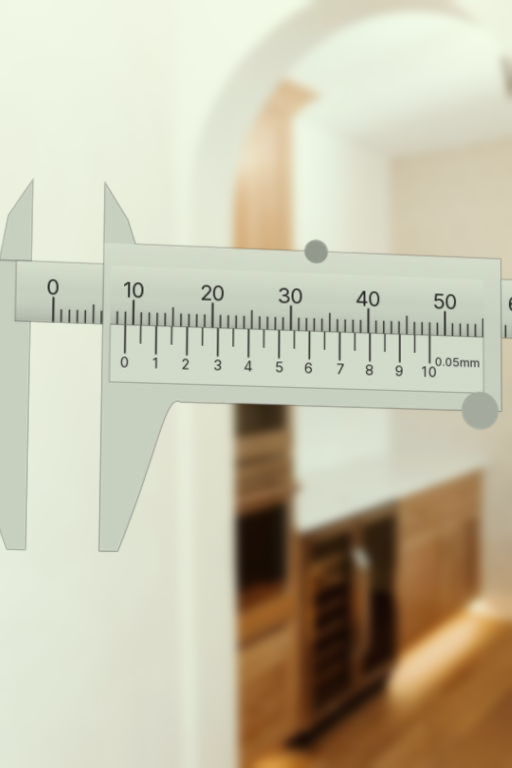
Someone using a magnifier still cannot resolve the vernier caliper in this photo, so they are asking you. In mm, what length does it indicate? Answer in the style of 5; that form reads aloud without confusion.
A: 9.0
